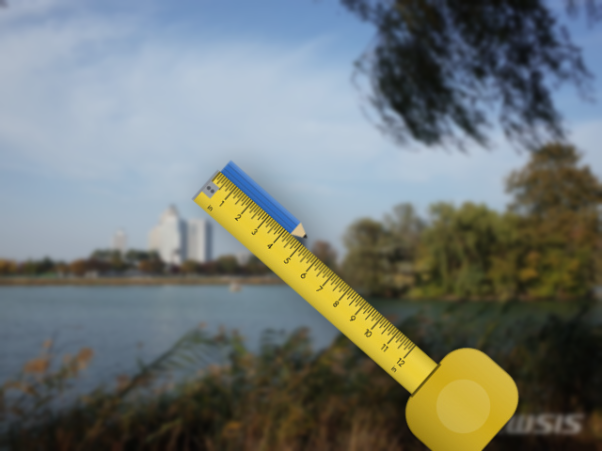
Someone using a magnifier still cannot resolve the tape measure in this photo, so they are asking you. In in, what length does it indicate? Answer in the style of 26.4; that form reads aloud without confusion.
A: 5
